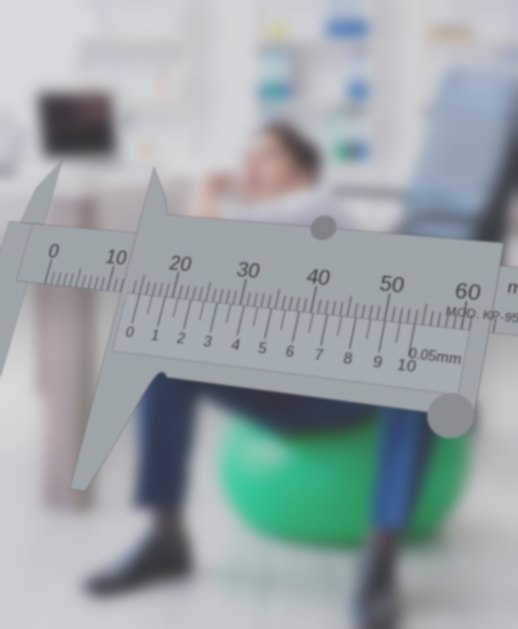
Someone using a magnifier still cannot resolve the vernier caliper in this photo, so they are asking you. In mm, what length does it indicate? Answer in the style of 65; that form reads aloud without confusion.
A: 15.0
